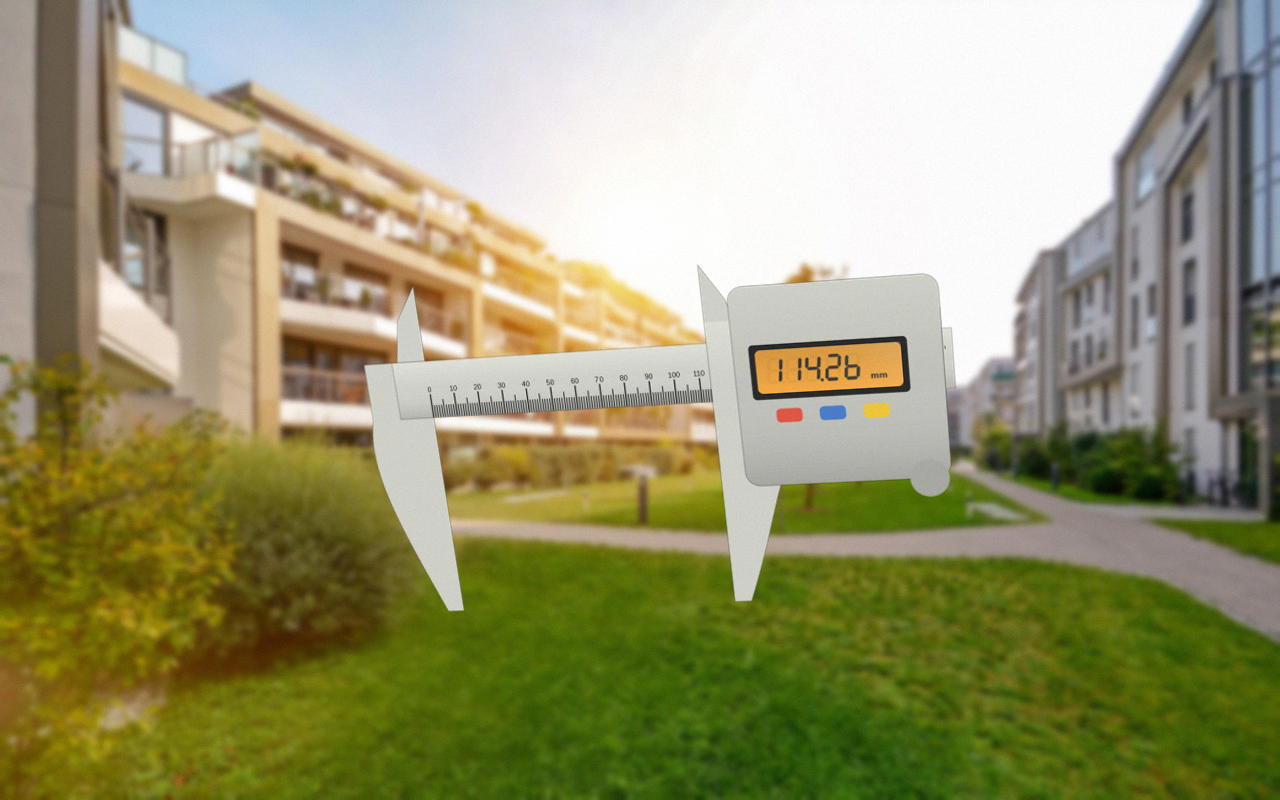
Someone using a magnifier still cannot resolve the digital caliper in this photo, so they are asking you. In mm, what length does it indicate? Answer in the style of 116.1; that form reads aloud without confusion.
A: 114.26
